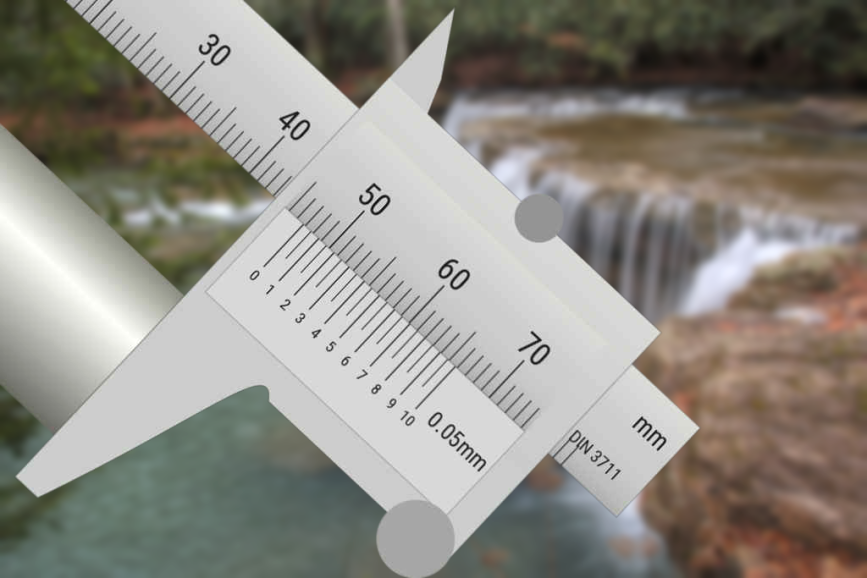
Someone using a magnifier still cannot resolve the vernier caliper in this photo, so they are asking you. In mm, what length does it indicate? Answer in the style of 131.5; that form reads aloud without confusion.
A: 46.8
